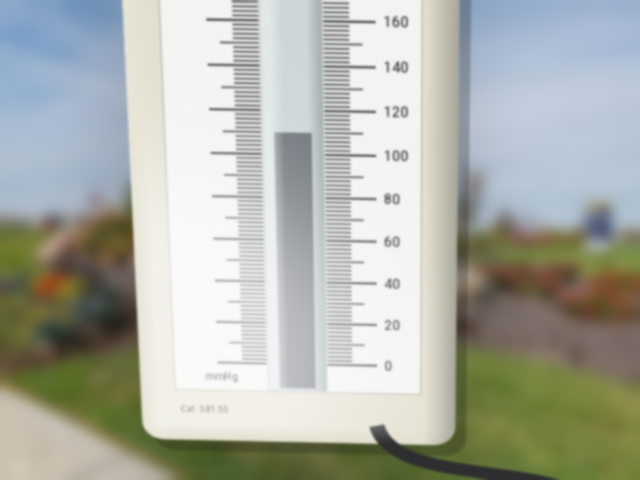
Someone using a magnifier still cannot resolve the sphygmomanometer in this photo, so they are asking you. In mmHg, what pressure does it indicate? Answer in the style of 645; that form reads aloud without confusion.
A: 110
